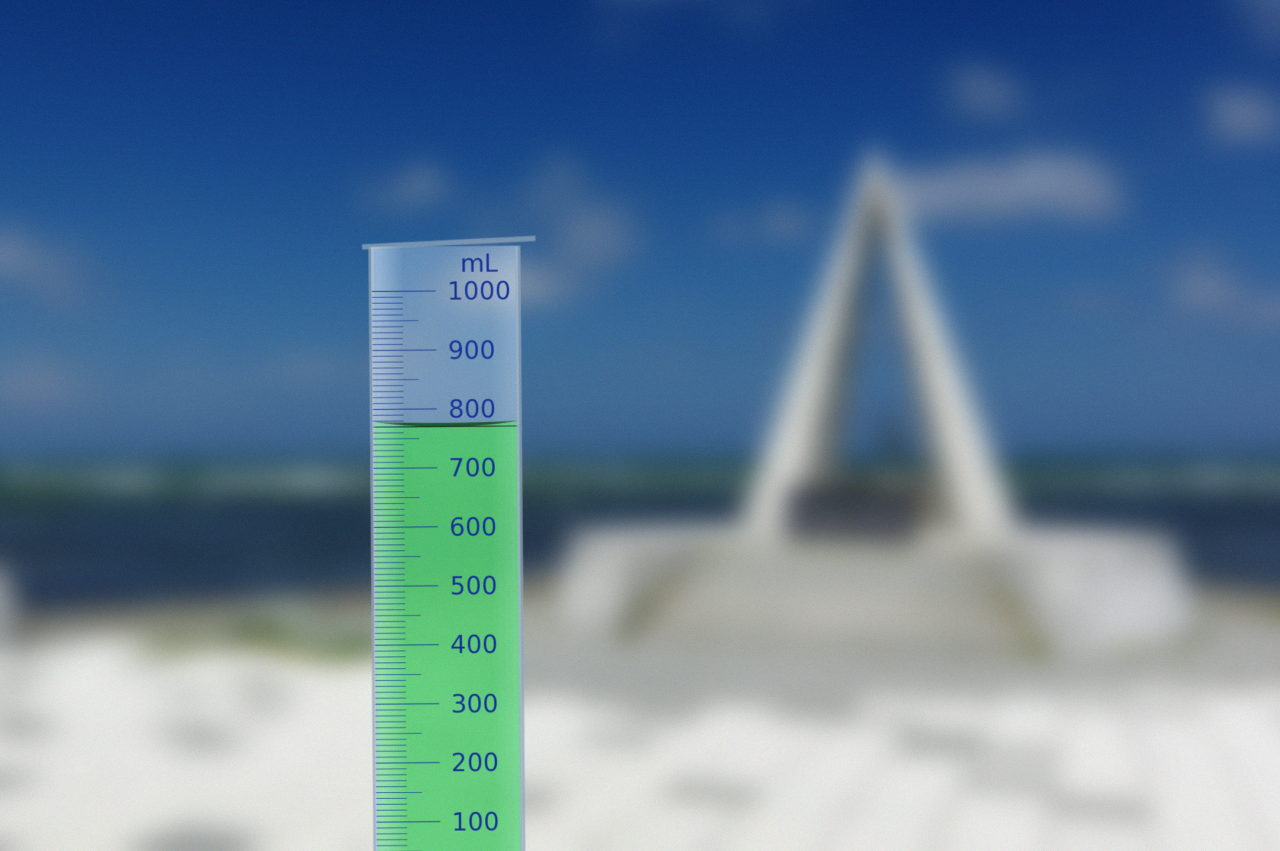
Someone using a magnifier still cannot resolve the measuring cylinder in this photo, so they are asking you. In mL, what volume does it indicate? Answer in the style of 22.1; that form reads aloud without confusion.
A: 770
